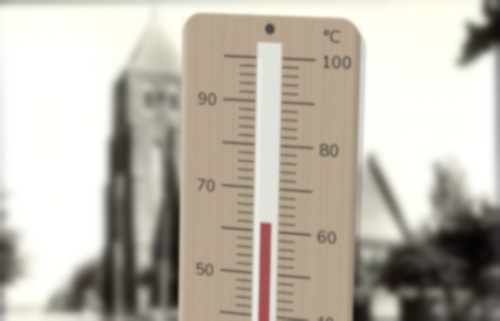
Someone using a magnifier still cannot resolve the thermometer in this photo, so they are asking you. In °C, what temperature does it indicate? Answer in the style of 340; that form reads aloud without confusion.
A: 62
